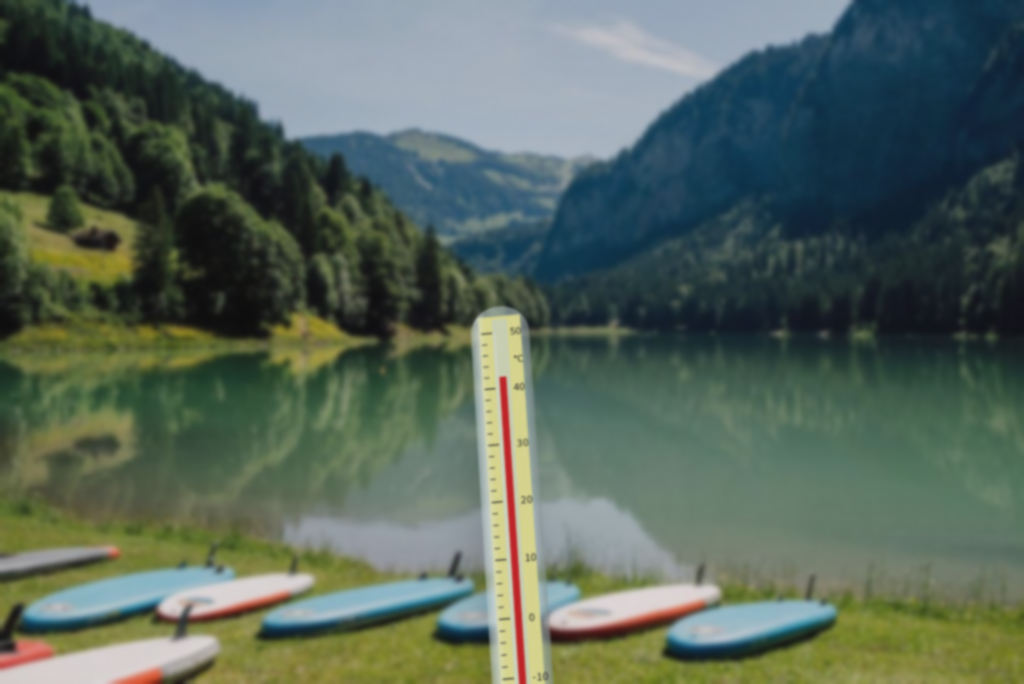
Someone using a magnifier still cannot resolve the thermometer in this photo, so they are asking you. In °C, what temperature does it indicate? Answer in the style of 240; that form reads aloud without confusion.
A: 42
